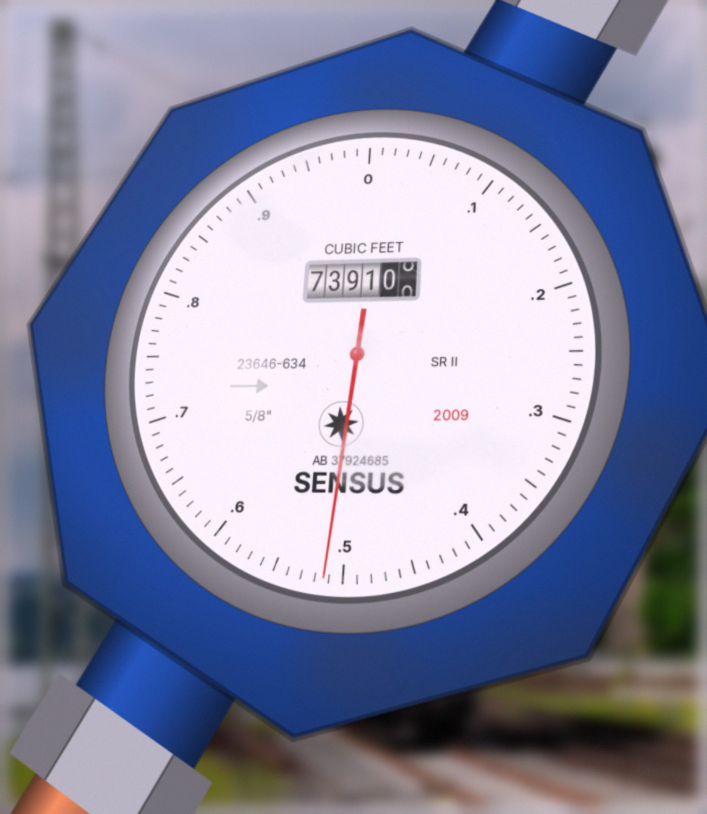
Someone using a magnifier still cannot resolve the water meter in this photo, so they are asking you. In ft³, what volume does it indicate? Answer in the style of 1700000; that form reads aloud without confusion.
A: 739108.51
